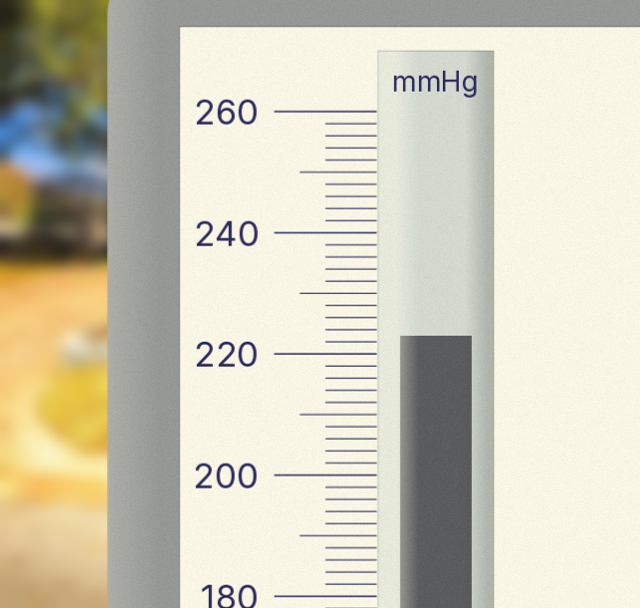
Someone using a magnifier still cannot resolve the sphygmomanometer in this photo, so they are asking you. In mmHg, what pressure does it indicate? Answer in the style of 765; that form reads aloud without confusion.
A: 223
